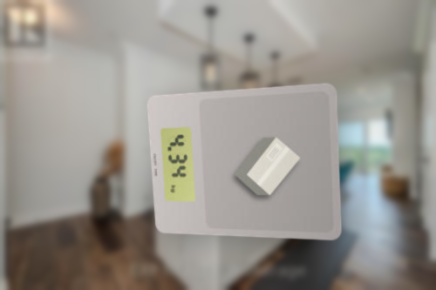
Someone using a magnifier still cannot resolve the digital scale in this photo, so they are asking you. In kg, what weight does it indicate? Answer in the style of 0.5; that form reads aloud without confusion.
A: 4.34
